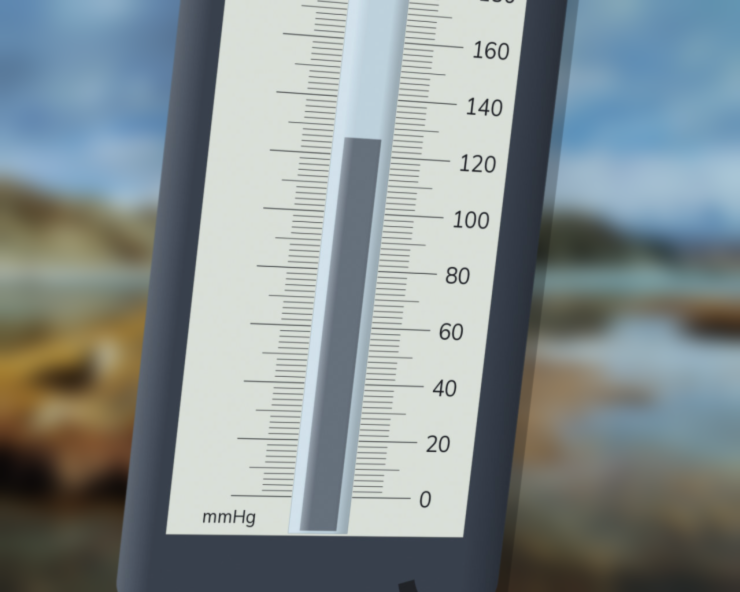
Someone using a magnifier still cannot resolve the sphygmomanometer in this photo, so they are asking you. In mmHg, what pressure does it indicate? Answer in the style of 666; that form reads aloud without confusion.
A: 126
